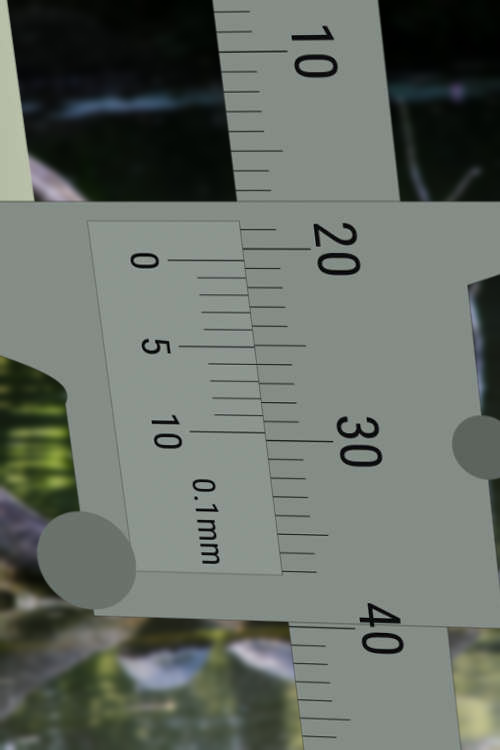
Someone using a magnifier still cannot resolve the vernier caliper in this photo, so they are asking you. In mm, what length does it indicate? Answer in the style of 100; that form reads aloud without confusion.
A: 20.6
